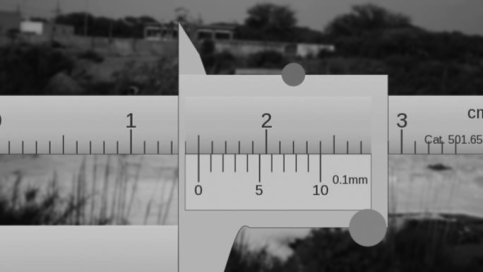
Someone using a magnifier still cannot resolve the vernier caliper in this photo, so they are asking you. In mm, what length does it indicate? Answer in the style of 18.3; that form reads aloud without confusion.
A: 15.0
